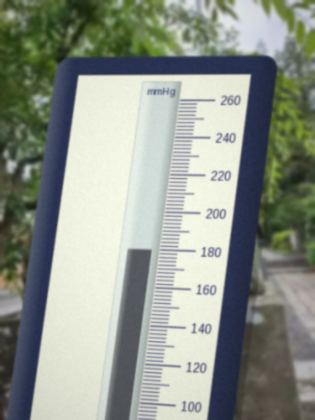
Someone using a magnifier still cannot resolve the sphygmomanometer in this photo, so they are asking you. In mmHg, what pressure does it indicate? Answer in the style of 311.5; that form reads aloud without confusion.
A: 180
